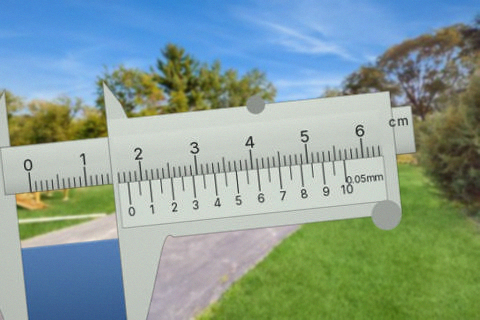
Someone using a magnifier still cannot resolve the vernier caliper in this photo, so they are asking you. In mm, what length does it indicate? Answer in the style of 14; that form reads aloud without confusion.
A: 17.6
